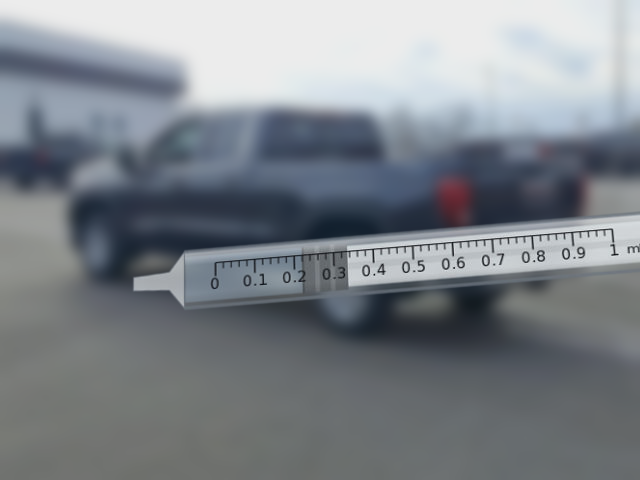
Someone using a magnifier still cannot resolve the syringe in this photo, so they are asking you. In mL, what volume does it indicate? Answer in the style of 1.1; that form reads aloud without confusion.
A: 0.22
